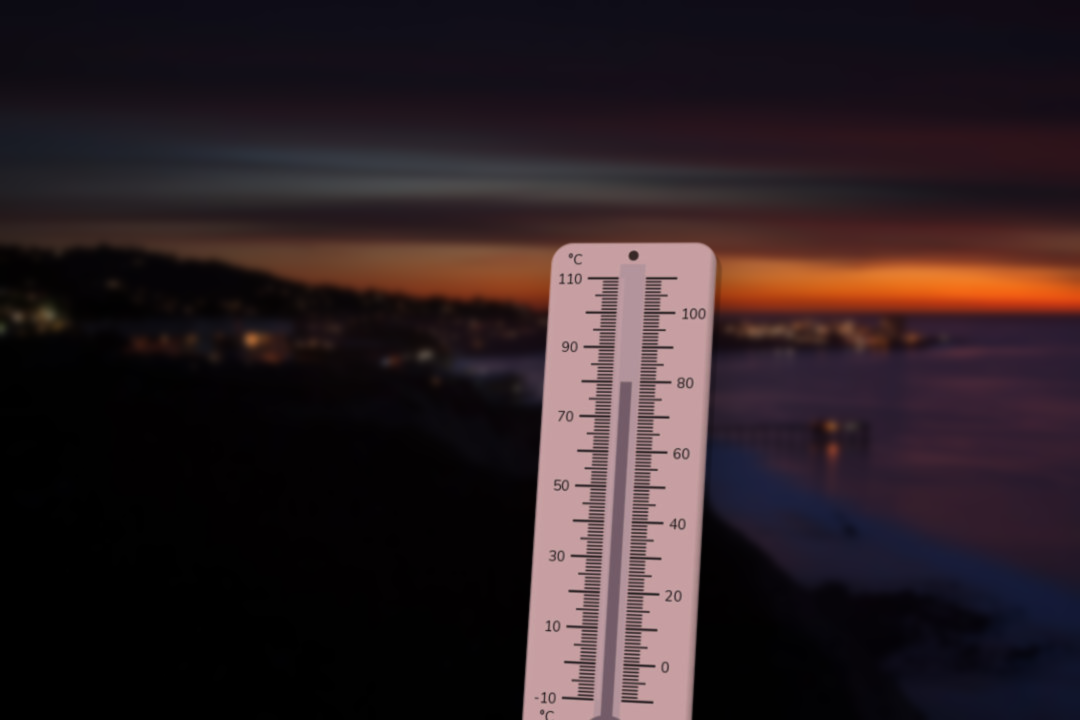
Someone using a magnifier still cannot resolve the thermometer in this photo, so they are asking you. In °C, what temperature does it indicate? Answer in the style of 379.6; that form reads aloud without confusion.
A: 80
